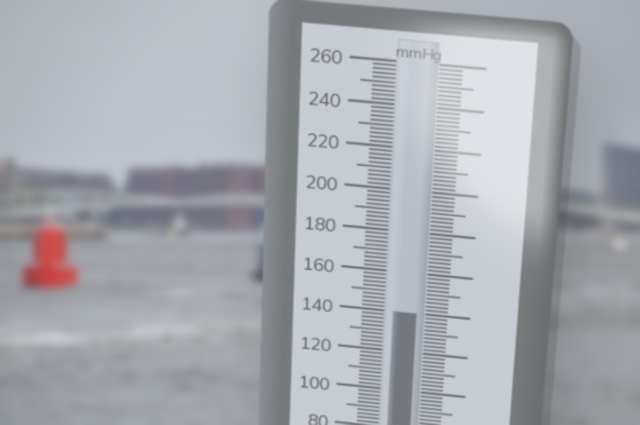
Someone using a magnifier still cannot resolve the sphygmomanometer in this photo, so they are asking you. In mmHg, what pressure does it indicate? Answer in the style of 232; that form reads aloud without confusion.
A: 140
